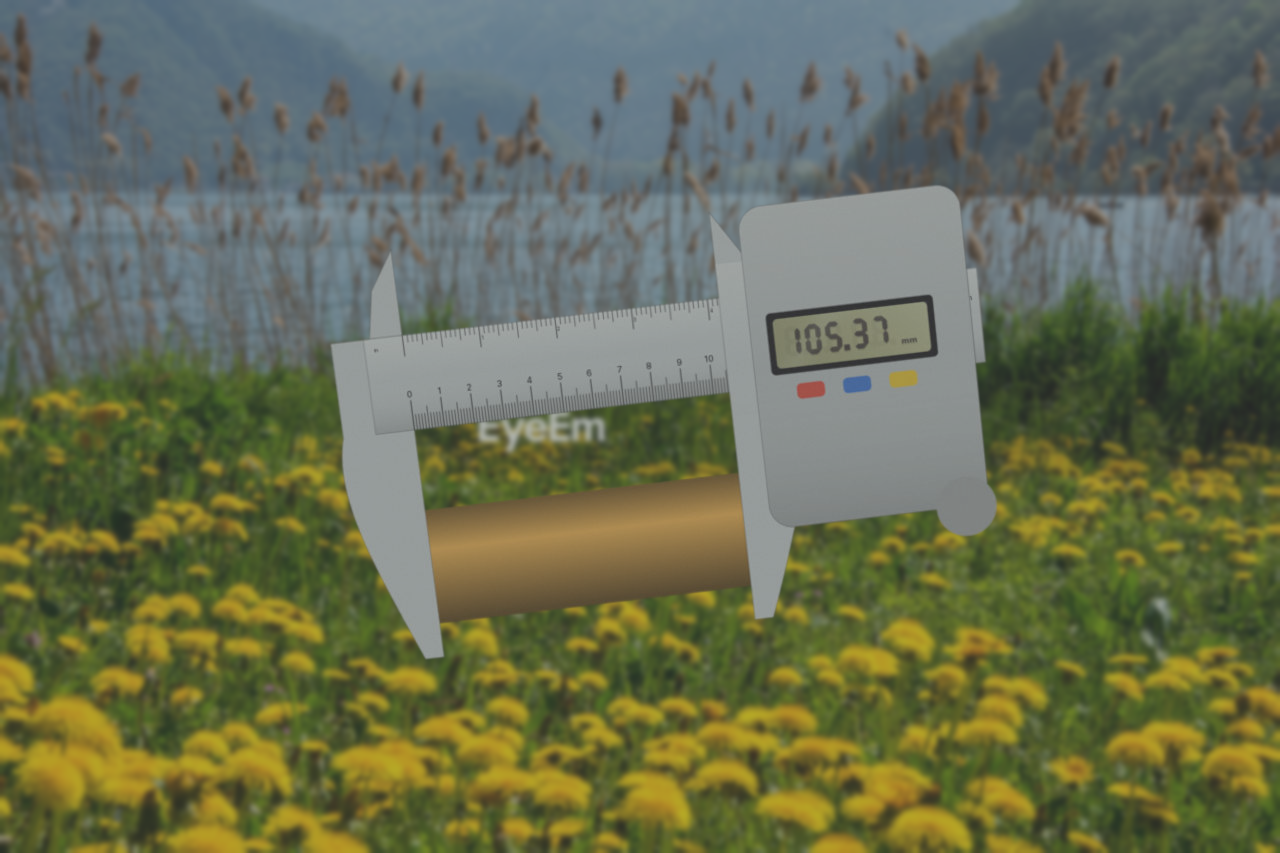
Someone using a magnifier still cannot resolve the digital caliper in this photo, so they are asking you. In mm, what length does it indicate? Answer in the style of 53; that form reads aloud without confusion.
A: 105.37
